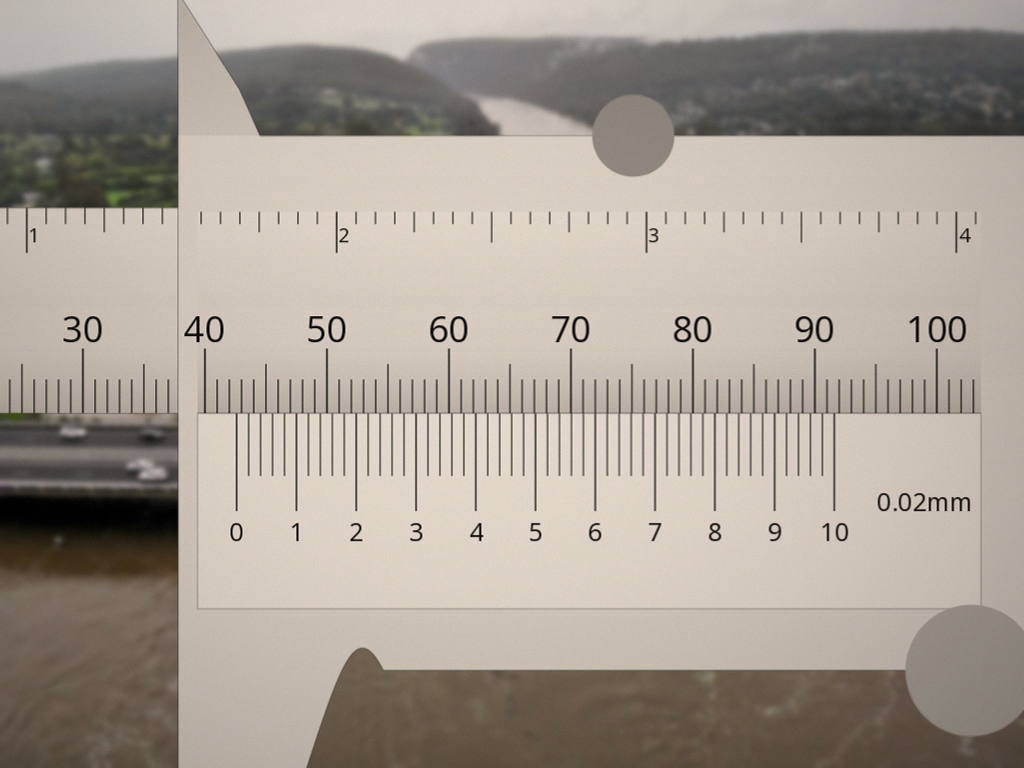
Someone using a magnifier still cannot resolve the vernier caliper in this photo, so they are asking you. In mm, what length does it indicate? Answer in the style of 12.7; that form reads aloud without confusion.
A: 42.6
